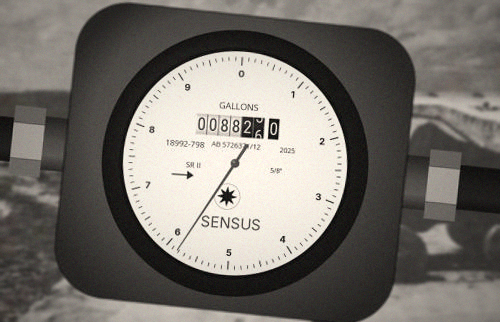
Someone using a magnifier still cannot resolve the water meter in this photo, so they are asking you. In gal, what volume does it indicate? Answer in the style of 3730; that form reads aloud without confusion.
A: 88255.8
